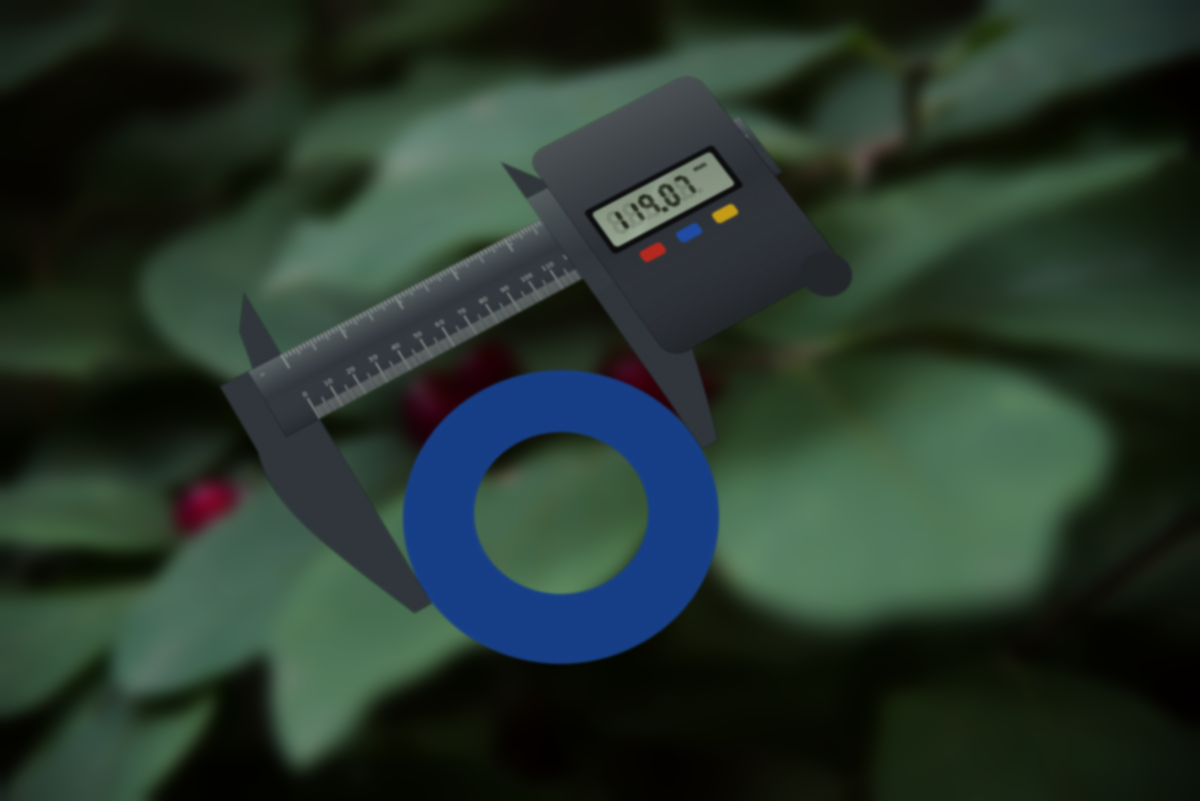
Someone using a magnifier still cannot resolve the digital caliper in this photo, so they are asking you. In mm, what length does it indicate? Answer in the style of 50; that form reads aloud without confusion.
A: 119.07
